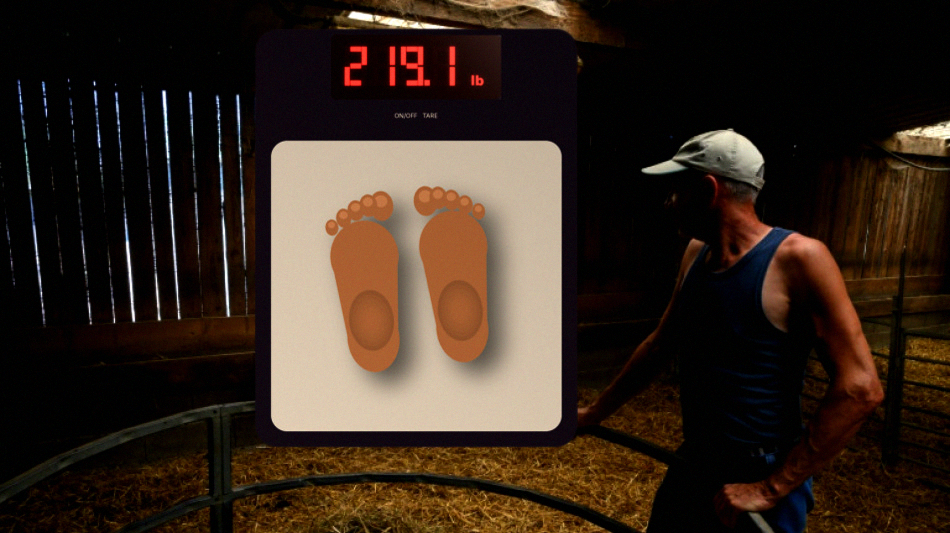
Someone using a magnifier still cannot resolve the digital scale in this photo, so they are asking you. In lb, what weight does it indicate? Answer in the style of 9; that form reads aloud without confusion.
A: 219.1
